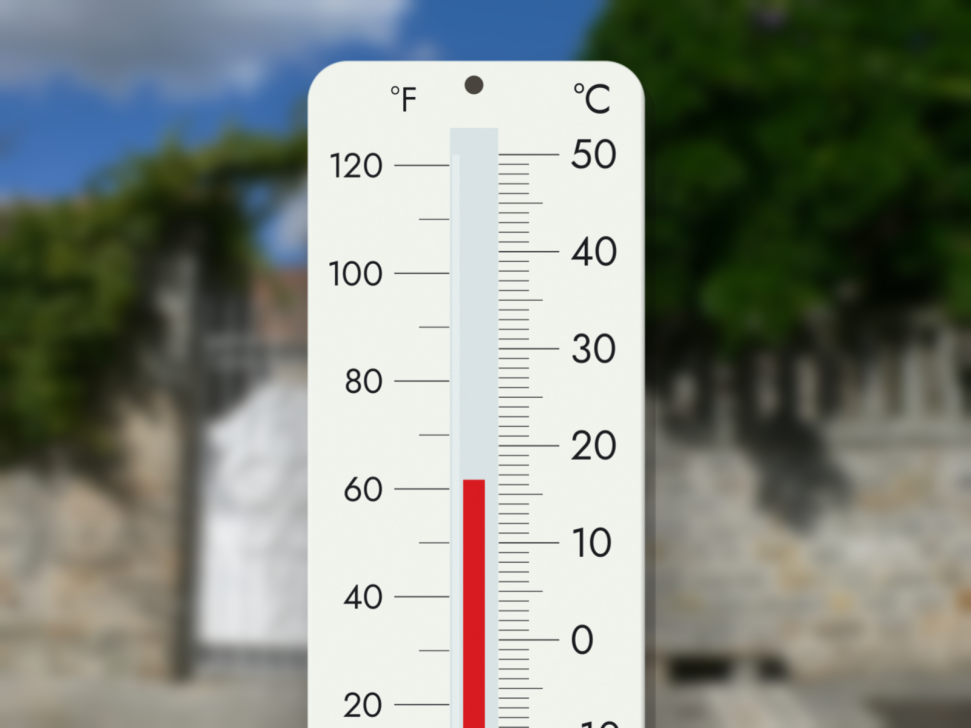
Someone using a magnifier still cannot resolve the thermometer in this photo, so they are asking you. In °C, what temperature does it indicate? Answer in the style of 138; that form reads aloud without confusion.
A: 16.5
